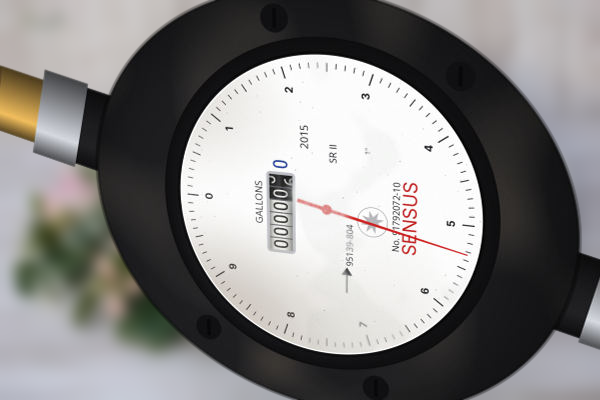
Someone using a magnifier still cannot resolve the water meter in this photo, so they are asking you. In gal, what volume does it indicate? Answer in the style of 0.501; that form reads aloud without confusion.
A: 55.3
